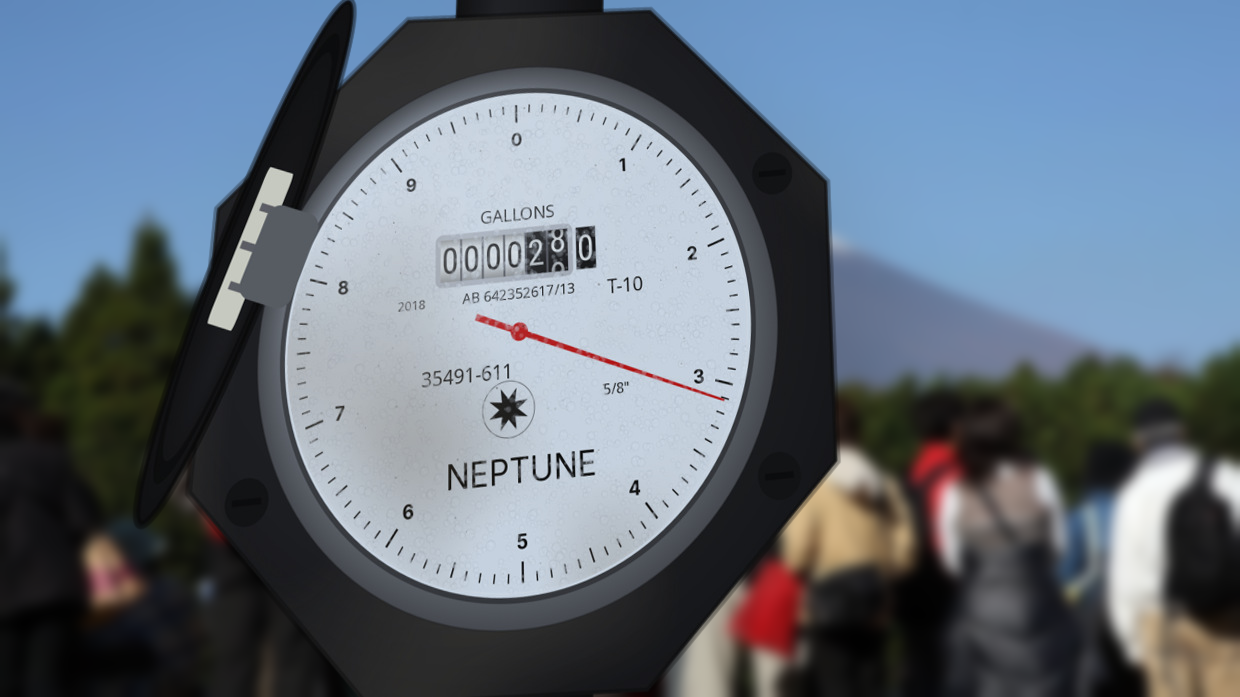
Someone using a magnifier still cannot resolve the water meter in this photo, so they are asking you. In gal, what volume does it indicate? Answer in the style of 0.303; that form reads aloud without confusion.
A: 283.1
